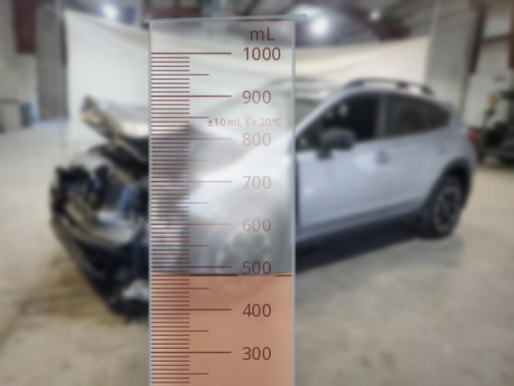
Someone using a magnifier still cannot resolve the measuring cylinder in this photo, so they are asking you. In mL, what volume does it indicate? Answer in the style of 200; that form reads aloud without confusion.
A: 480
